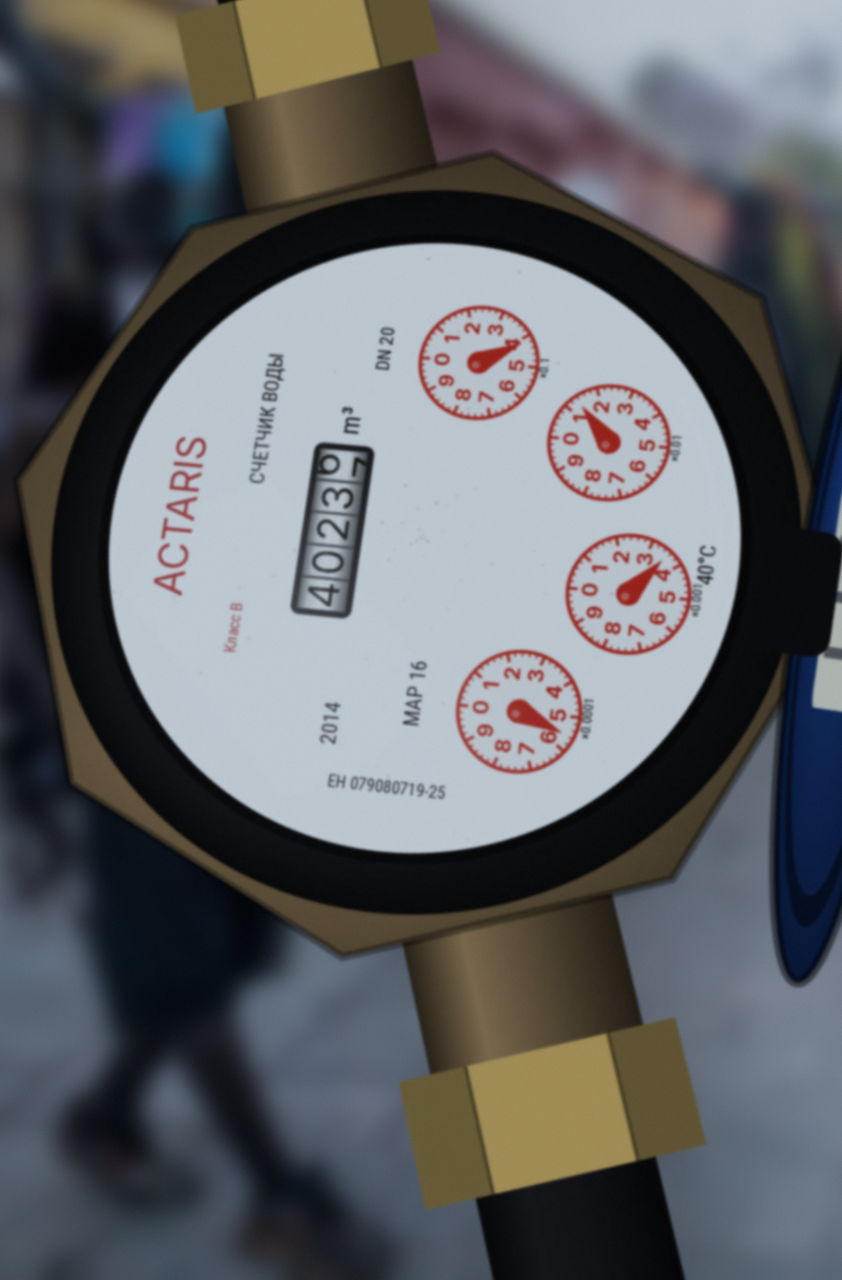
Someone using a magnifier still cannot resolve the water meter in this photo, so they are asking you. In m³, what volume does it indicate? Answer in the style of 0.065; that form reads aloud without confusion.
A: 40236.4135
